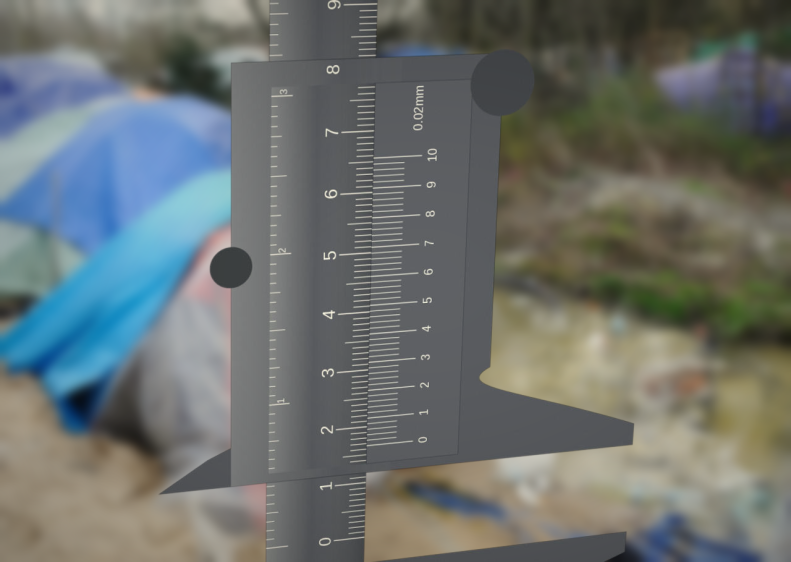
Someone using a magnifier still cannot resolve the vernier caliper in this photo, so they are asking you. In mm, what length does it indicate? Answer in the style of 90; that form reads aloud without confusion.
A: 16.6
